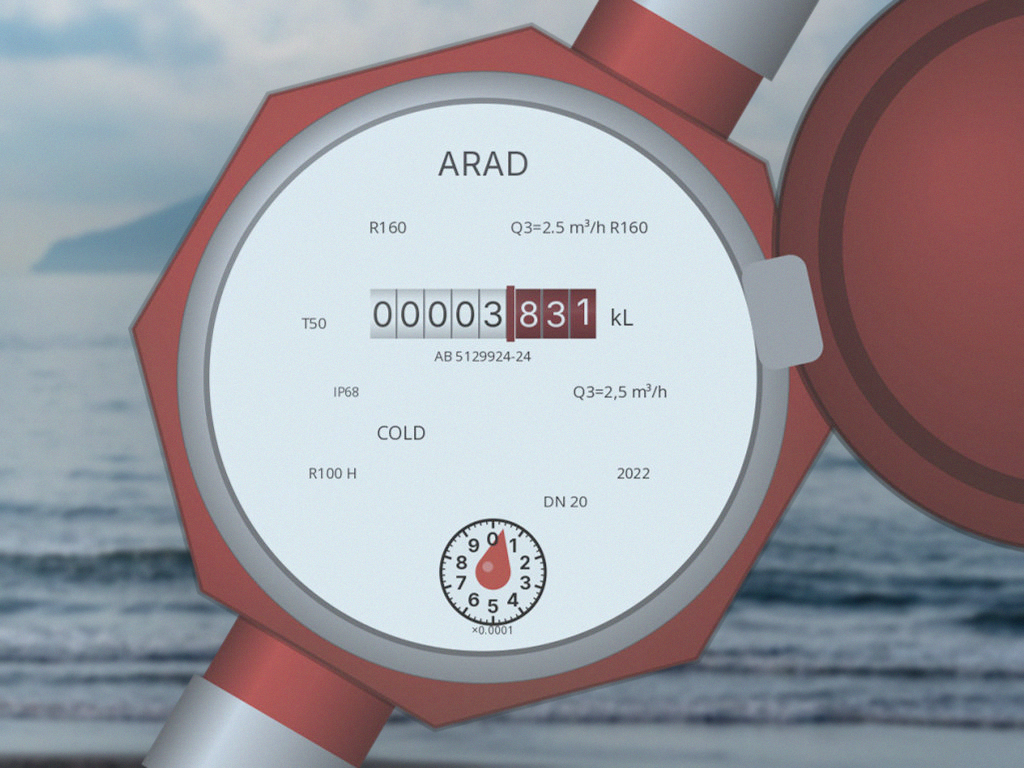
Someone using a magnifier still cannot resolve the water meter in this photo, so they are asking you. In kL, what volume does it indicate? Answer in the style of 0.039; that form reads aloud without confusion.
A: 3.8310
